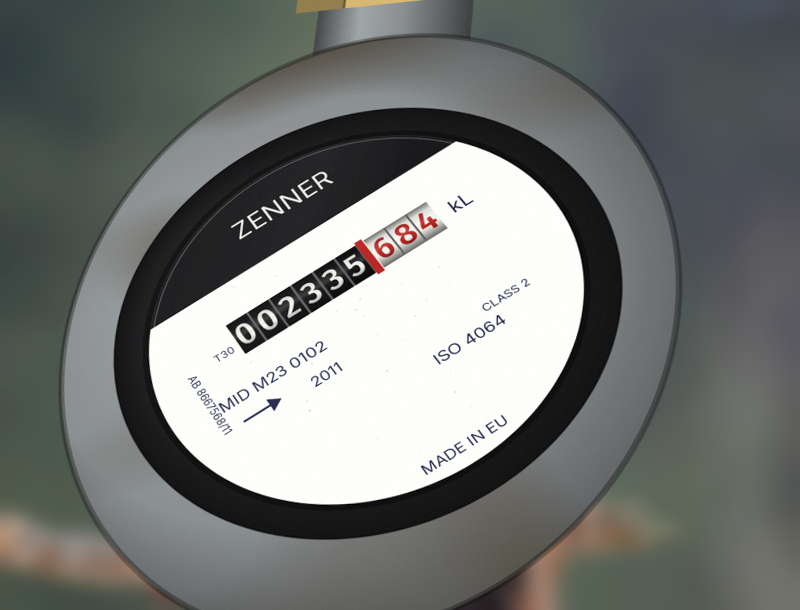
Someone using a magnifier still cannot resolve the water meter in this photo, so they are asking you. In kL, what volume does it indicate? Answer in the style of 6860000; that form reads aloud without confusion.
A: 2335.684
